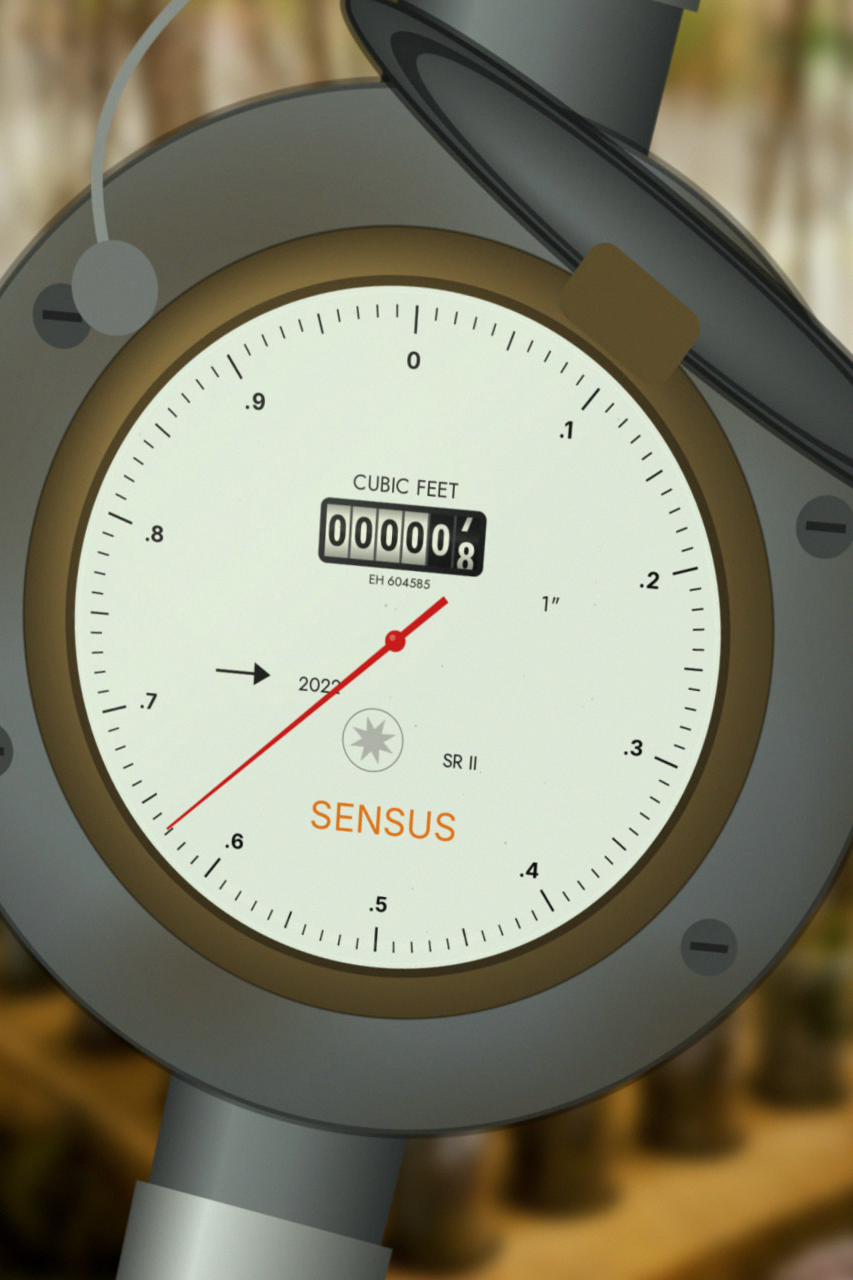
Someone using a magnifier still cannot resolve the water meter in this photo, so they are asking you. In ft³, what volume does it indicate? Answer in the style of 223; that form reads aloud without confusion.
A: 7.63
